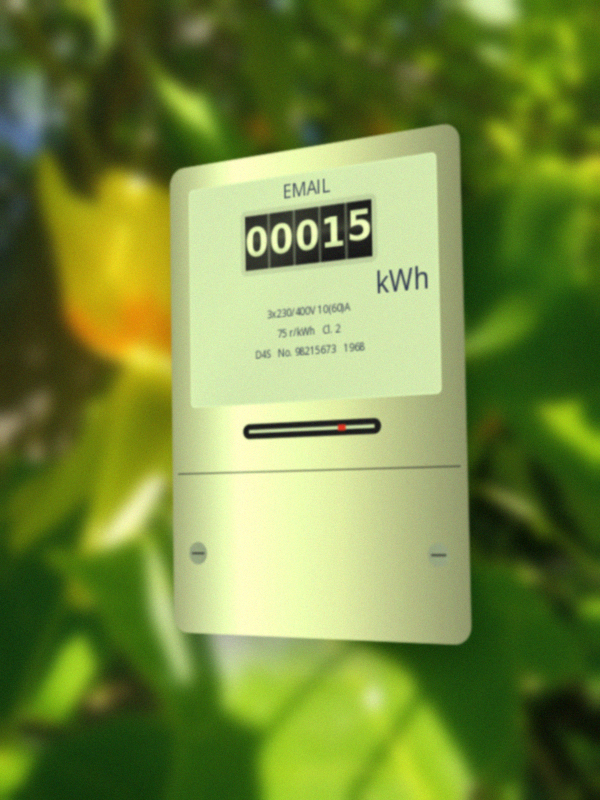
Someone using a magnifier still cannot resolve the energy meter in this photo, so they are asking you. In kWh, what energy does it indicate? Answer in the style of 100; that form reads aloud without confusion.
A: 15
